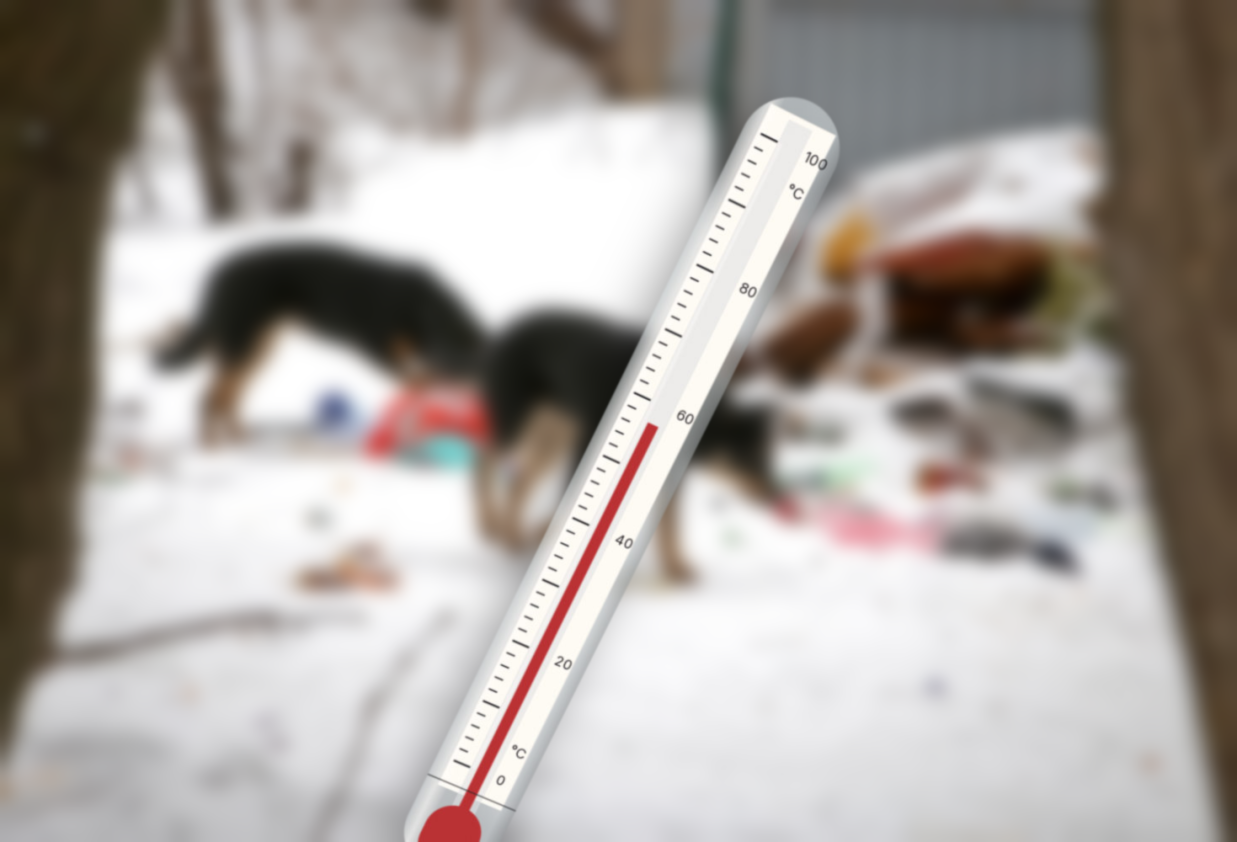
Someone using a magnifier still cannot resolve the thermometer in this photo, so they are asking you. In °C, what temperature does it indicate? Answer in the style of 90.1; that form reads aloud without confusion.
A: 57
